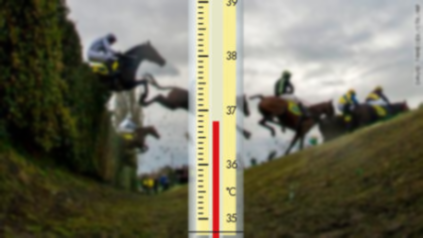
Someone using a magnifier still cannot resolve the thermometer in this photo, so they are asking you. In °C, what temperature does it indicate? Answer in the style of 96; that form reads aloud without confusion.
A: 36.8
